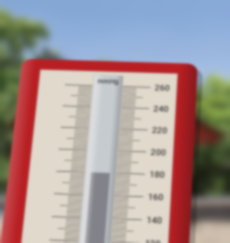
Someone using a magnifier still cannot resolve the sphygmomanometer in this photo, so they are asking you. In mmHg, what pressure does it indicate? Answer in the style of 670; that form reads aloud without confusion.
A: 180
